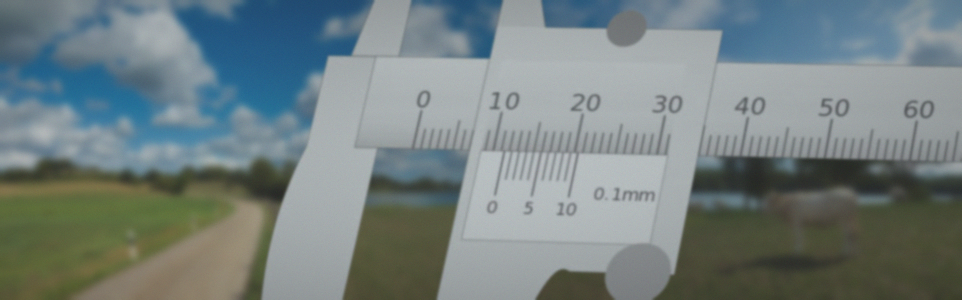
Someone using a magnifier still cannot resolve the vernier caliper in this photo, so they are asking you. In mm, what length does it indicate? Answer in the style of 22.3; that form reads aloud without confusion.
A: 11.4
